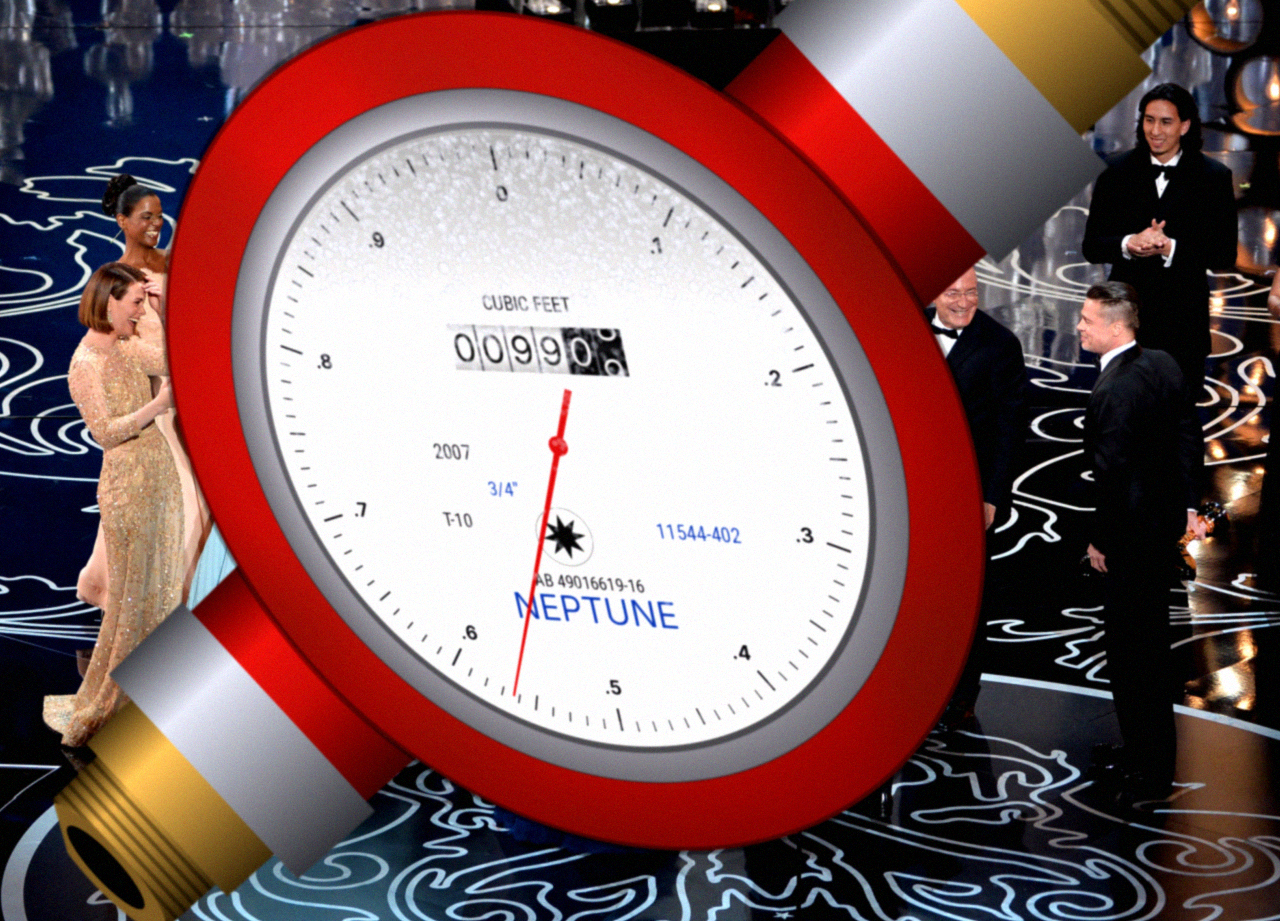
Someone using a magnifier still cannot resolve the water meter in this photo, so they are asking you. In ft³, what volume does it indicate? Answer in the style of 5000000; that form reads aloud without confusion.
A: 9908.56
